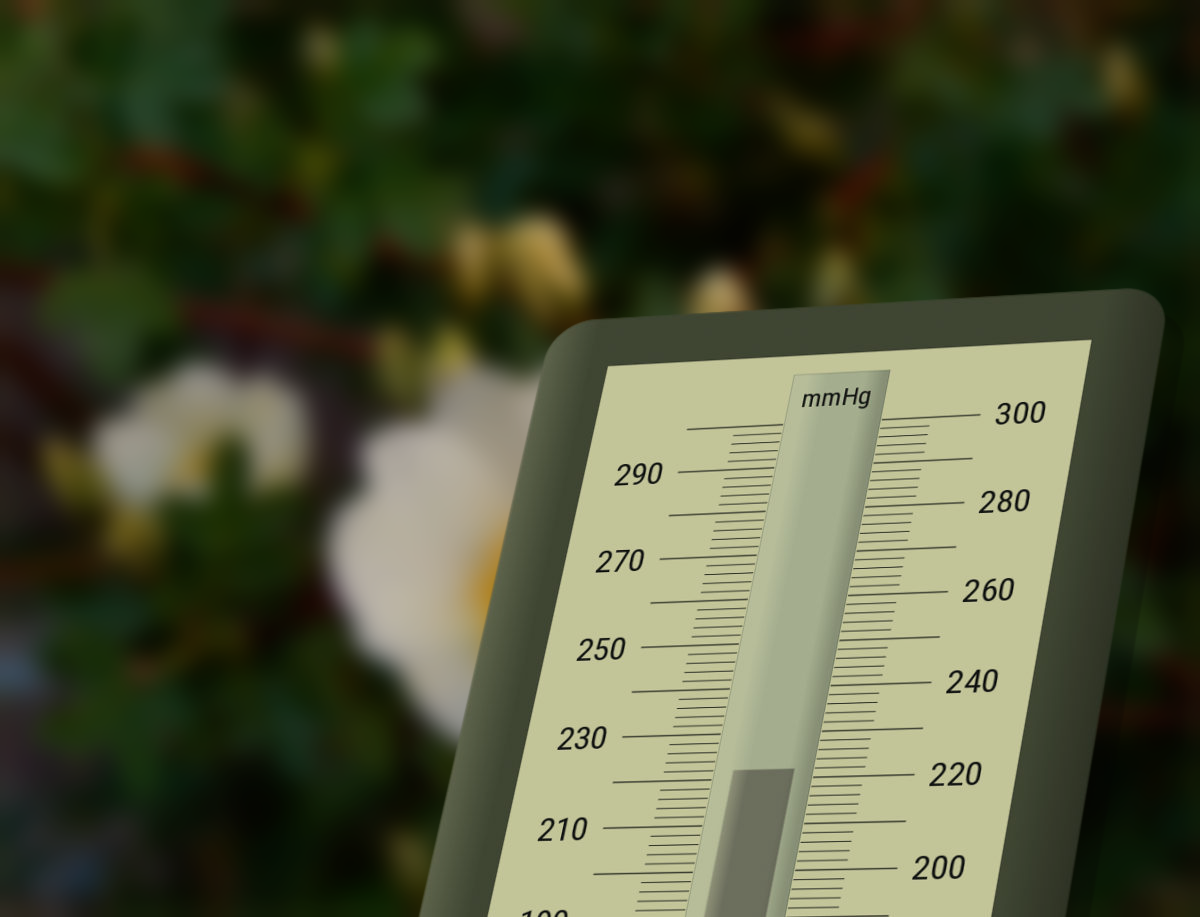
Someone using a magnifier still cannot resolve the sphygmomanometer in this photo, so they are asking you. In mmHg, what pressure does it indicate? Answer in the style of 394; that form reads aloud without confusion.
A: 222
